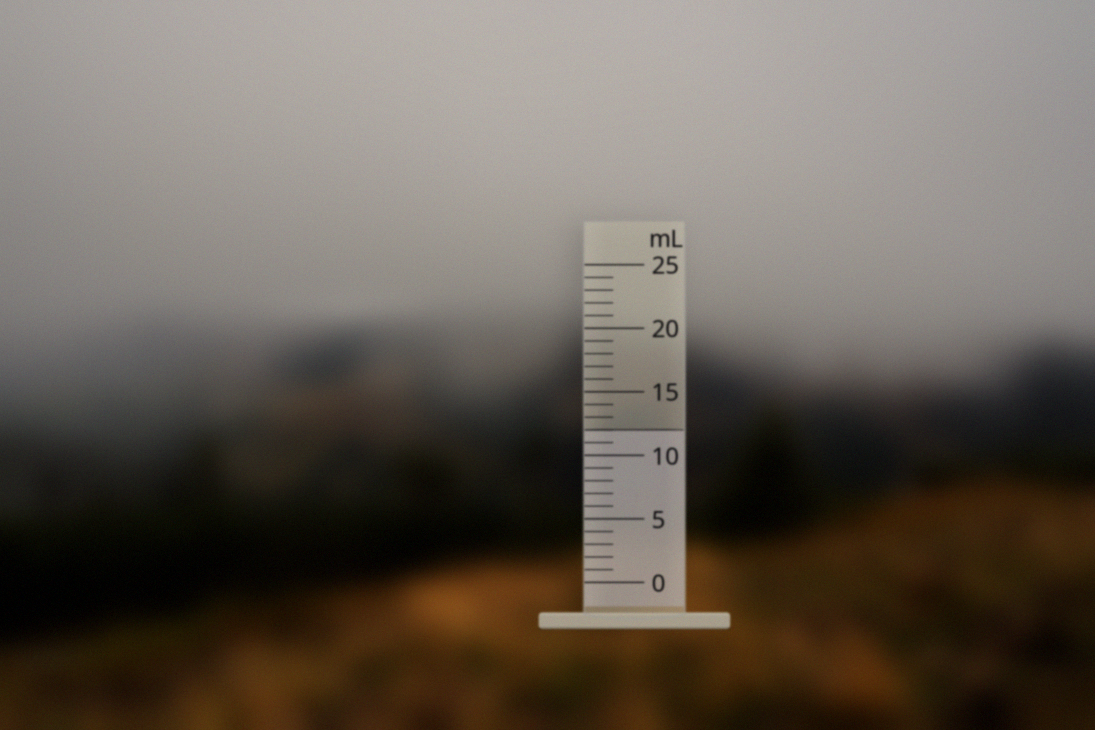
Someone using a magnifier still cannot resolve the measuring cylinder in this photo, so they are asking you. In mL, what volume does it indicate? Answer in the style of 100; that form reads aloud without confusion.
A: 12
